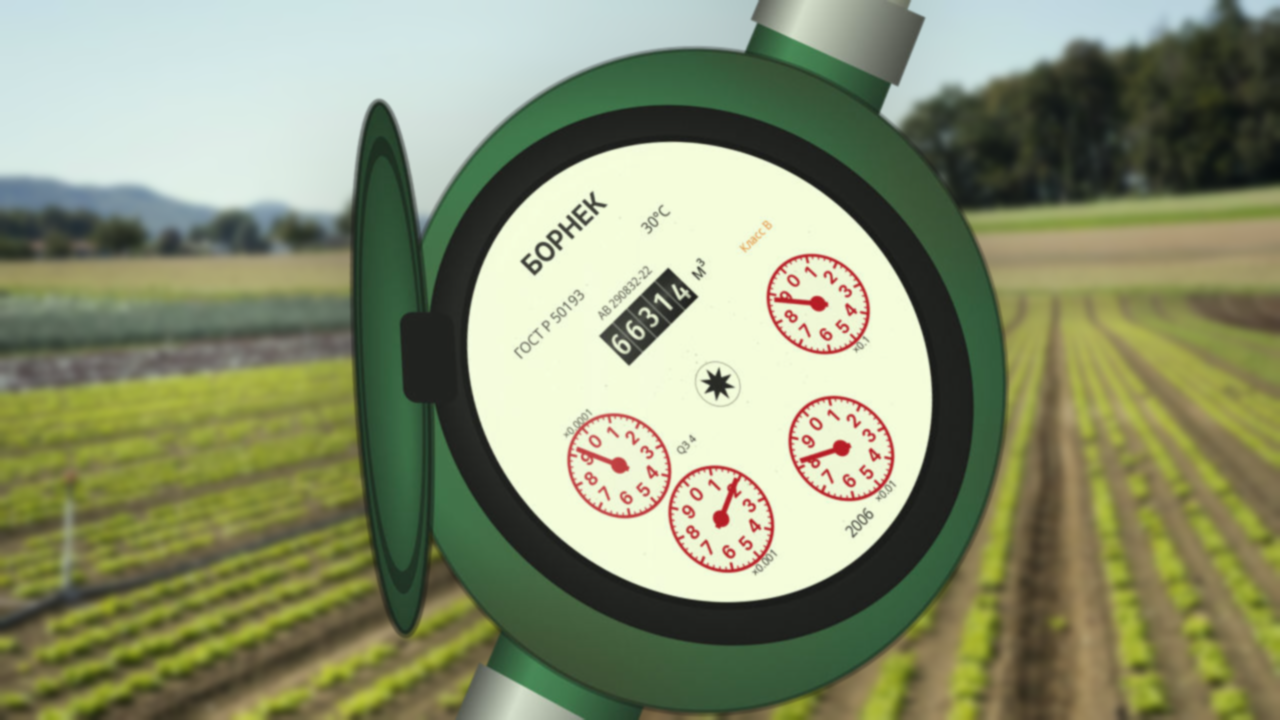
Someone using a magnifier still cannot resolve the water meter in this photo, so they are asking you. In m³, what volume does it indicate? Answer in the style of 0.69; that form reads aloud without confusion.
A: 66313.8819
